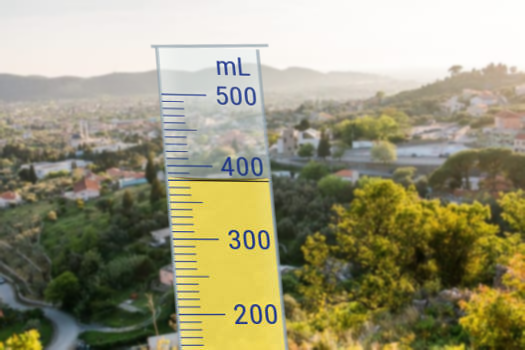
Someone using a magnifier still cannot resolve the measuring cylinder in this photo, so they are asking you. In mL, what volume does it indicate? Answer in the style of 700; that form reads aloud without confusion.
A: 380
